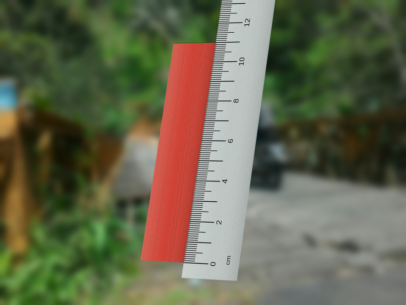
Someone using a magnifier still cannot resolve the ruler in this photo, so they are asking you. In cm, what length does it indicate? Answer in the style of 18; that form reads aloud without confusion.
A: 11
